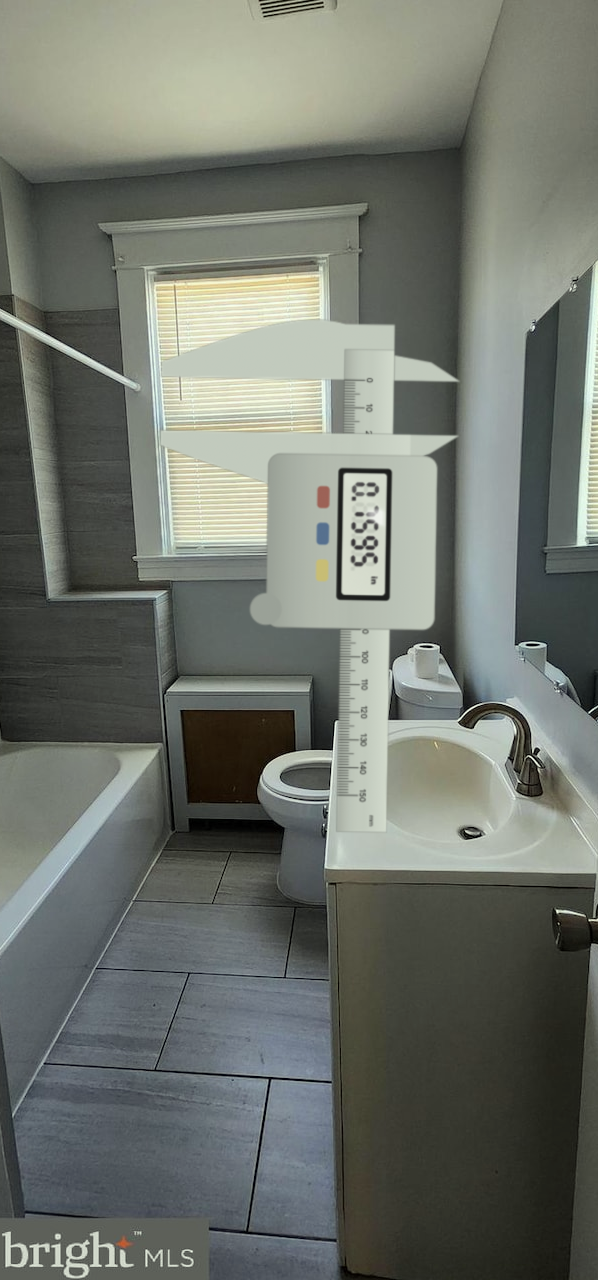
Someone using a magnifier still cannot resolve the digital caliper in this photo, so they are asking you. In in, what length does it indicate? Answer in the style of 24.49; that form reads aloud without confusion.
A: 0.7595
